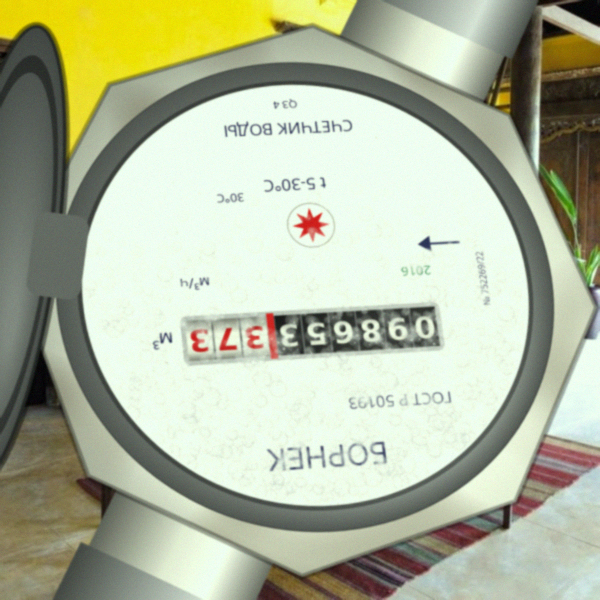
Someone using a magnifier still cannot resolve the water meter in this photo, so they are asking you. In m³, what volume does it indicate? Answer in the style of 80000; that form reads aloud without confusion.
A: 98653.373
